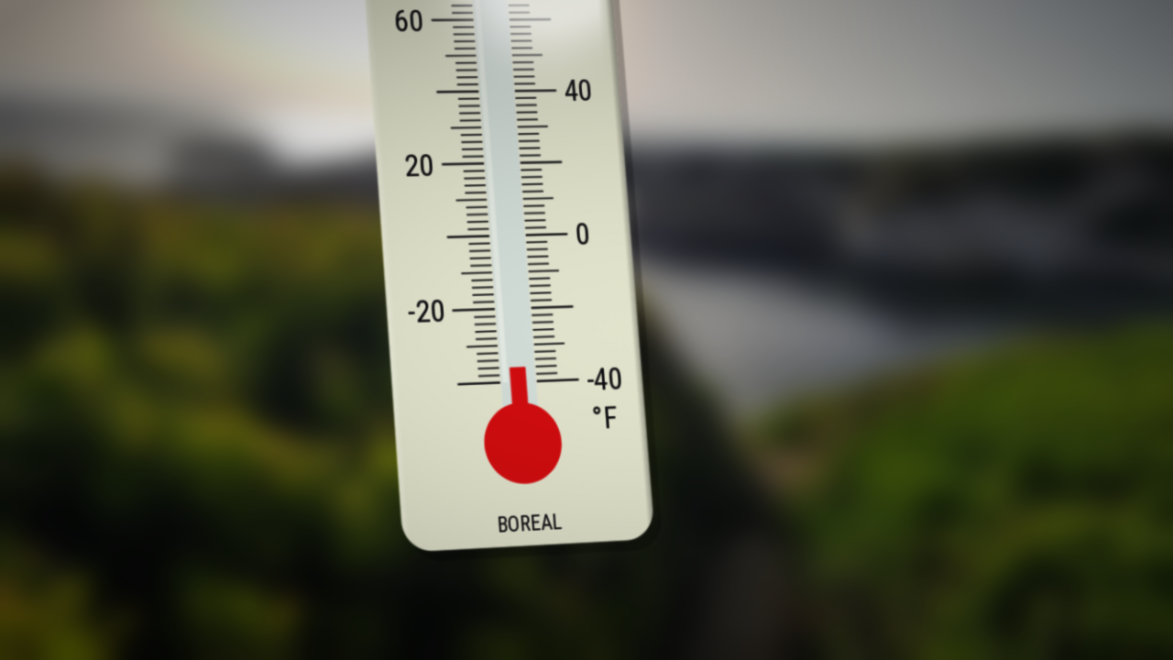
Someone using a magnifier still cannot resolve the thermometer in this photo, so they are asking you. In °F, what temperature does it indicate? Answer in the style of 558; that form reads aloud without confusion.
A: -36
